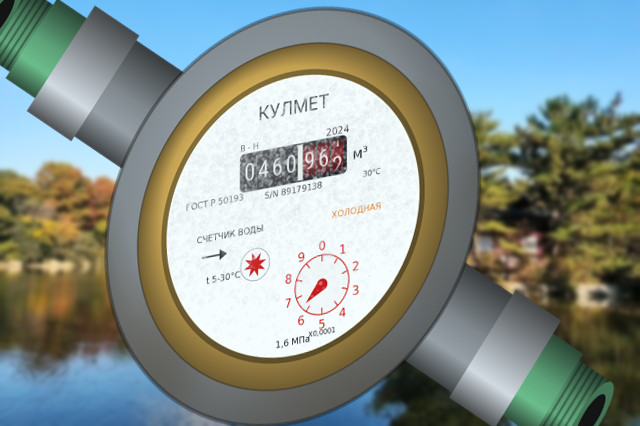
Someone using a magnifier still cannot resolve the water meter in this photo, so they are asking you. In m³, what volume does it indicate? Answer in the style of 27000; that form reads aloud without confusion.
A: 460.9616
